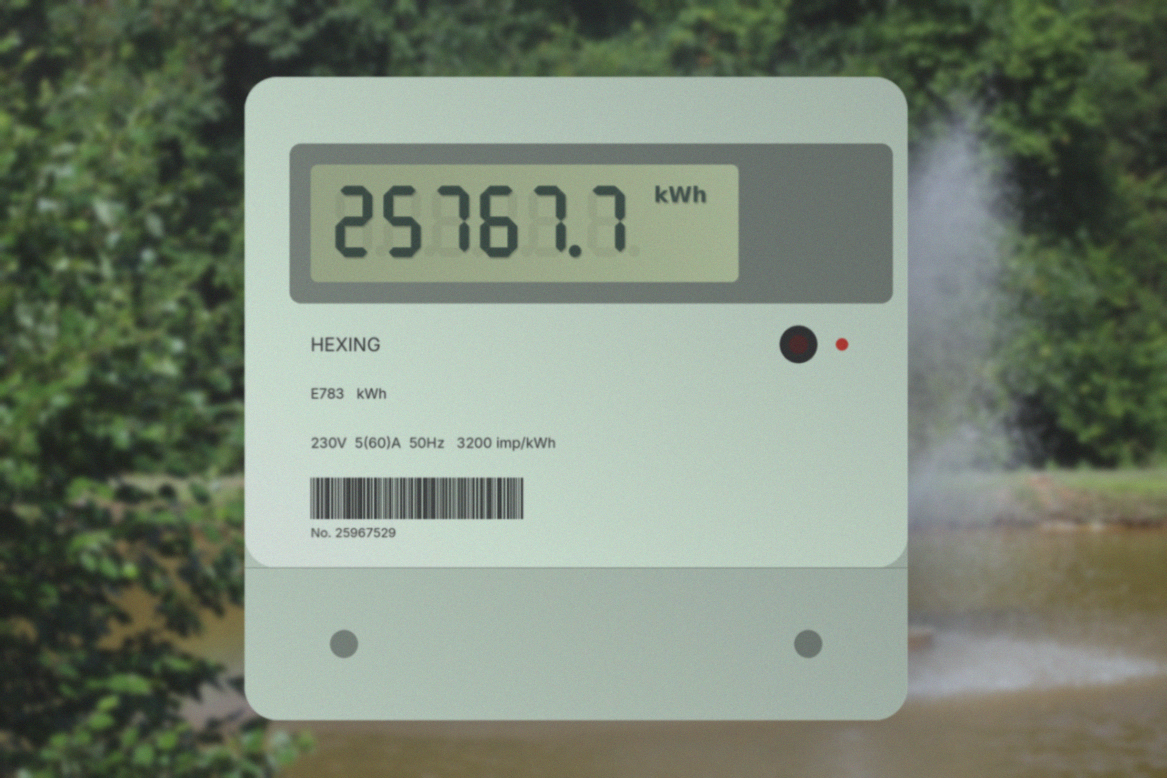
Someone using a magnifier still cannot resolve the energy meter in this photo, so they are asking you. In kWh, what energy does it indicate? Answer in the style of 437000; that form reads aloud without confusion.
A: 25767.7
